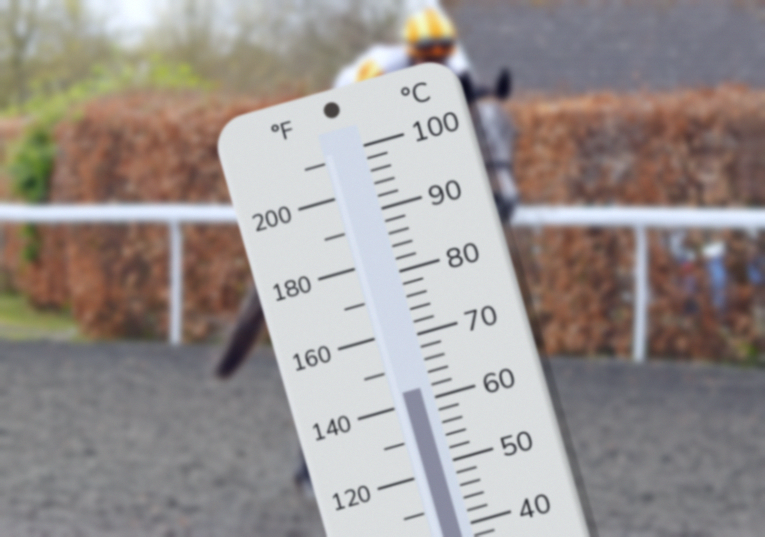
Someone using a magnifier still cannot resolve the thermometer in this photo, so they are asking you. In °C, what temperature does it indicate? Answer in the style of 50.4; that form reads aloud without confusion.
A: 62
